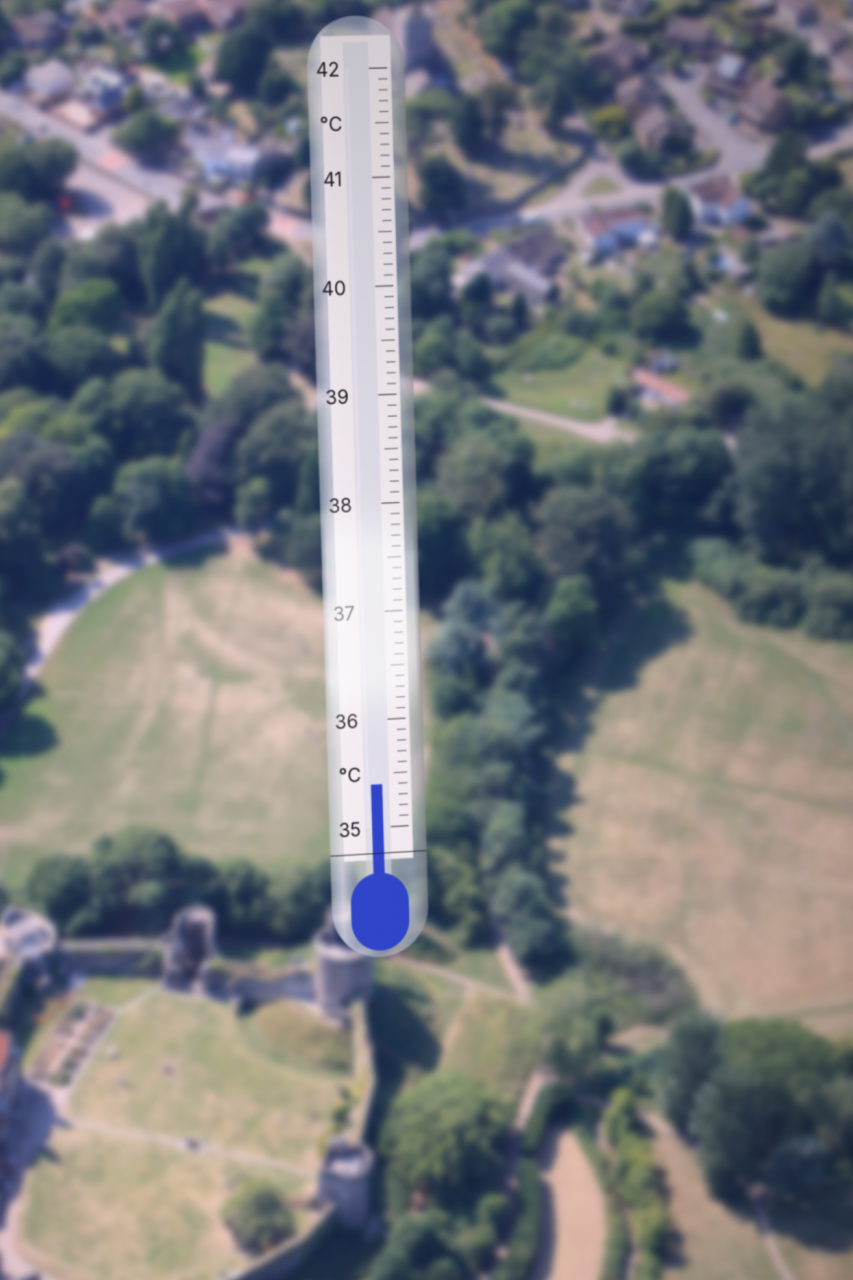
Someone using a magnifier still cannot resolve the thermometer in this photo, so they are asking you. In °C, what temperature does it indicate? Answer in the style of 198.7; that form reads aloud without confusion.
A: 35.4
